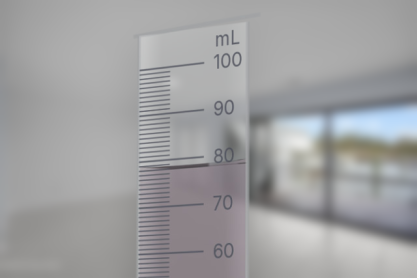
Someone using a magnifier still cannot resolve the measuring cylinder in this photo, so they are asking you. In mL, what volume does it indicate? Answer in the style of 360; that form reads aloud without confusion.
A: 78
